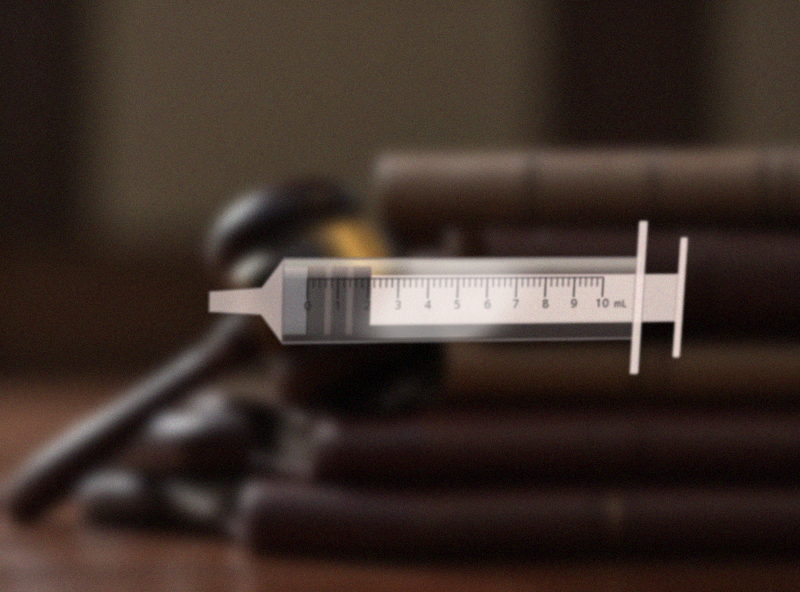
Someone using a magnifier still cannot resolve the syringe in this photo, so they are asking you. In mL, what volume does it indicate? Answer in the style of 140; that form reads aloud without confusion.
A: 0
